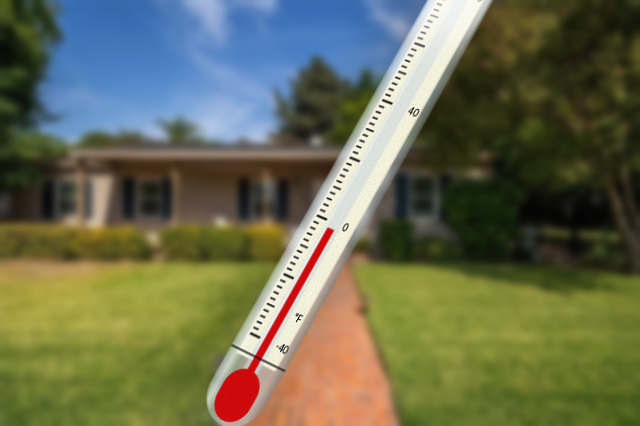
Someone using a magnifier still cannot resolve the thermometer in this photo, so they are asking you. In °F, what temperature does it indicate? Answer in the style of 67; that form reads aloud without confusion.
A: -2
